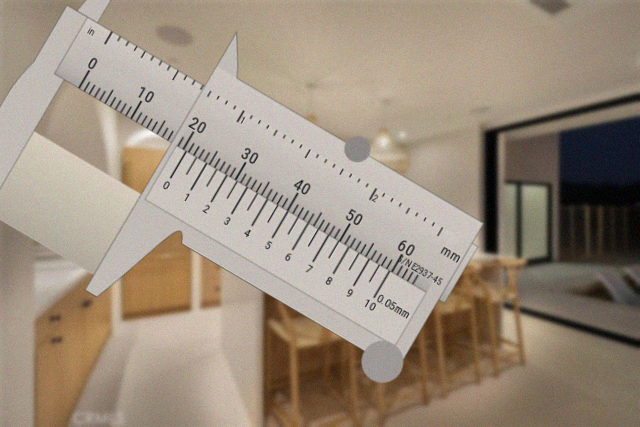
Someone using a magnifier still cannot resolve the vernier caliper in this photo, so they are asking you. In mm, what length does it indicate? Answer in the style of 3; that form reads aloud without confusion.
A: 20.6
